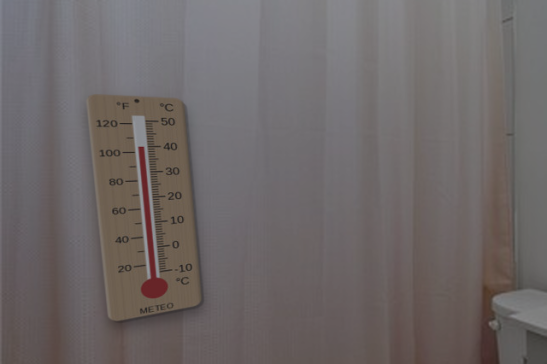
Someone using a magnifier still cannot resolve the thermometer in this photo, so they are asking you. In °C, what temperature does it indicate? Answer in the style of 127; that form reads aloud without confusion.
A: 40
